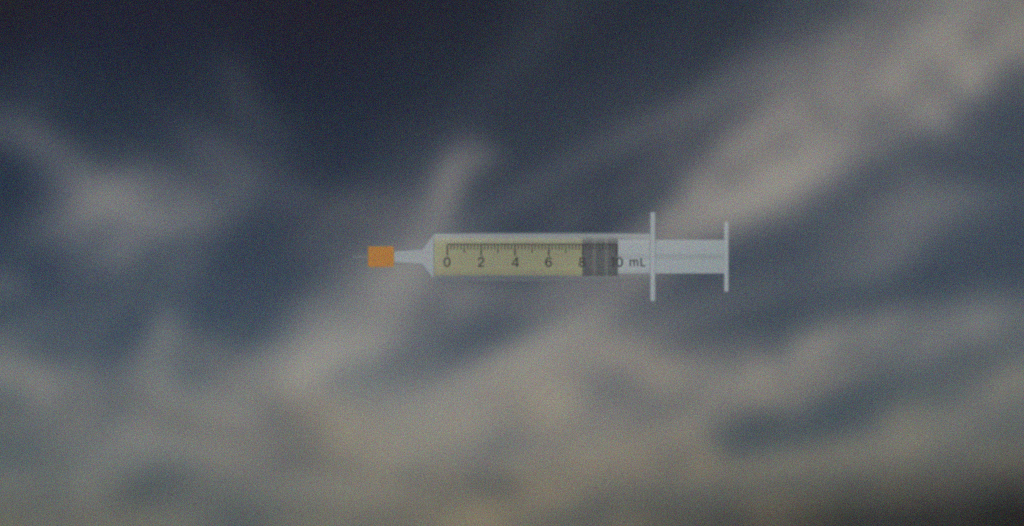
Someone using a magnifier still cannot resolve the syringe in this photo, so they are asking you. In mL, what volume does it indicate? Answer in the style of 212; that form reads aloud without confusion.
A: 8
